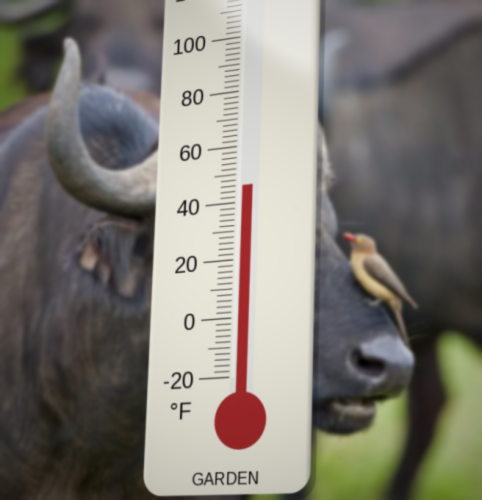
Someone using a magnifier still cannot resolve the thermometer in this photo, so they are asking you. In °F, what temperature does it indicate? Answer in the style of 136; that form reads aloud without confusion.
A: 46
